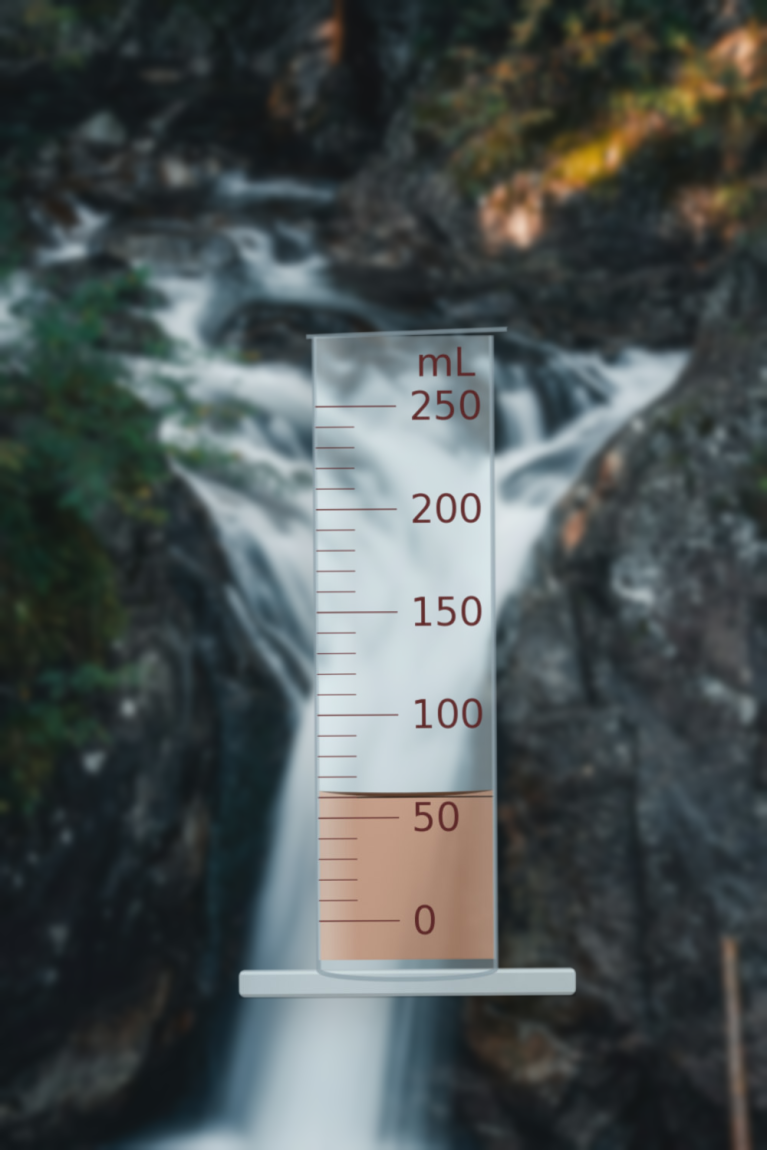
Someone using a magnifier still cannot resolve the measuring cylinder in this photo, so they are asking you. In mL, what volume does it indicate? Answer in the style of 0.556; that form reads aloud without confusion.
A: 60
